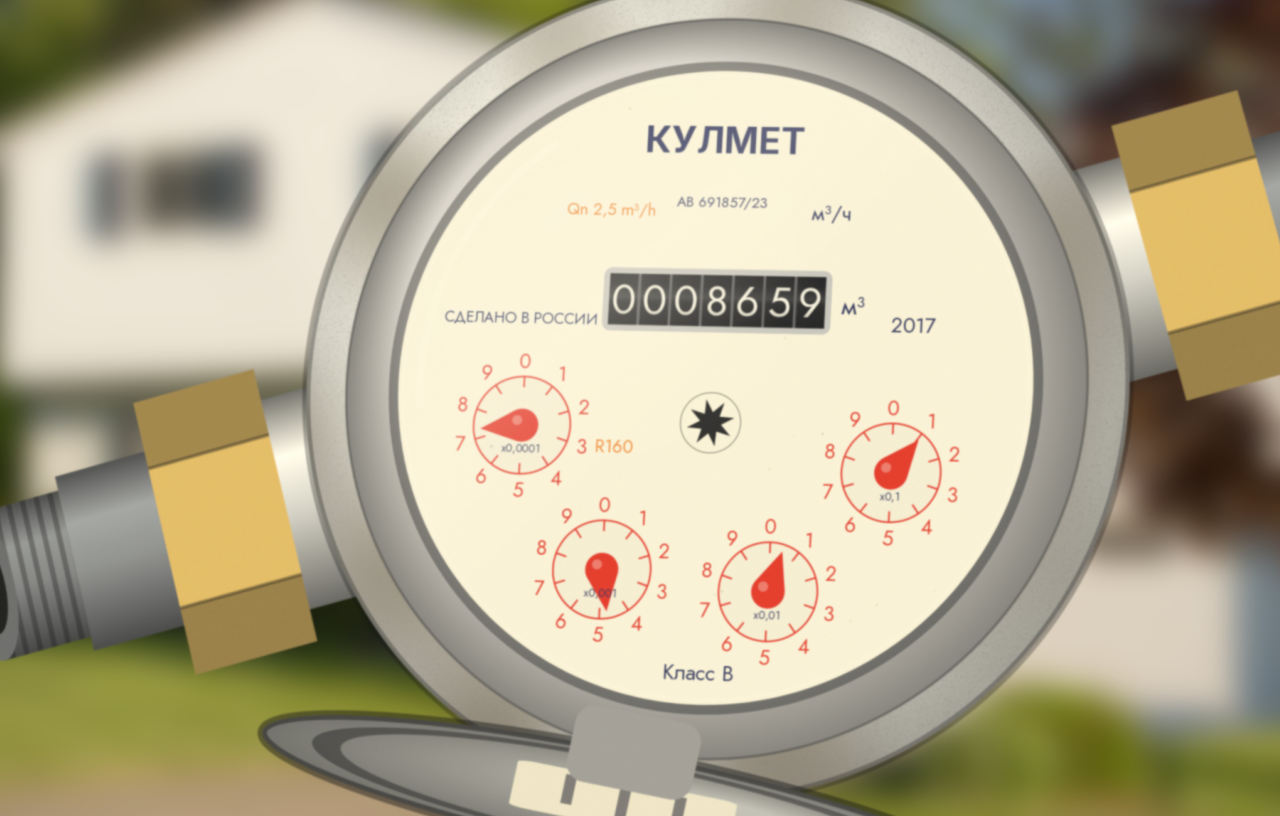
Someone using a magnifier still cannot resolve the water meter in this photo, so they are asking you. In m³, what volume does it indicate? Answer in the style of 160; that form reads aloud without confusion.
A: 8659.1047
